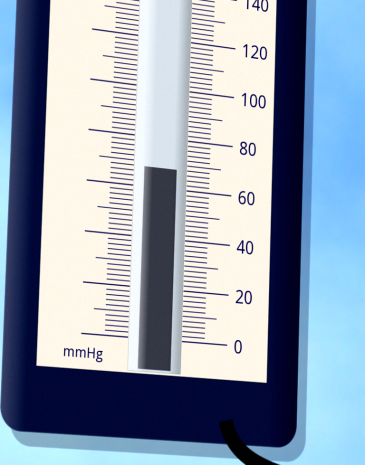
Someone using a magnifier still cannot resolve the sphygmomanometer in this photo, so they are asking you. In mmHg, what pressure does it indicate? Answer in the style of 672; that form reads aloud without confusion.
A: 68
